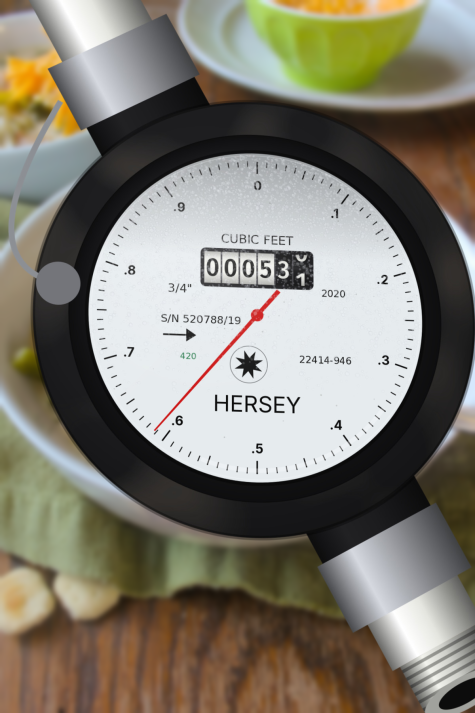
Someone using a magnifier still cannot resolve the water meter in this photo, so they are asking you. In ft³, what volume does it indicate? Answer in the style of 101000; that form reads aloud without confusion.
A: 530.61
